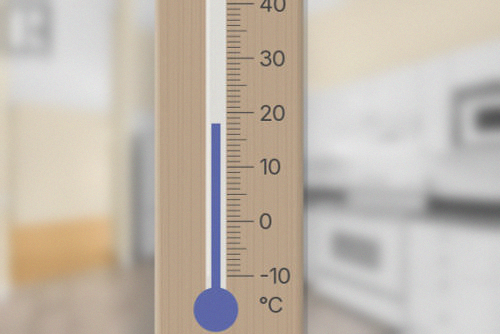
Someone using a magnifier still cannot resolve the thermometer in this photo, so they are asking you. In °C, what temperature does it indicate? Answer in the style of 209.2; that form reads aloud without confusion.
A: 18
